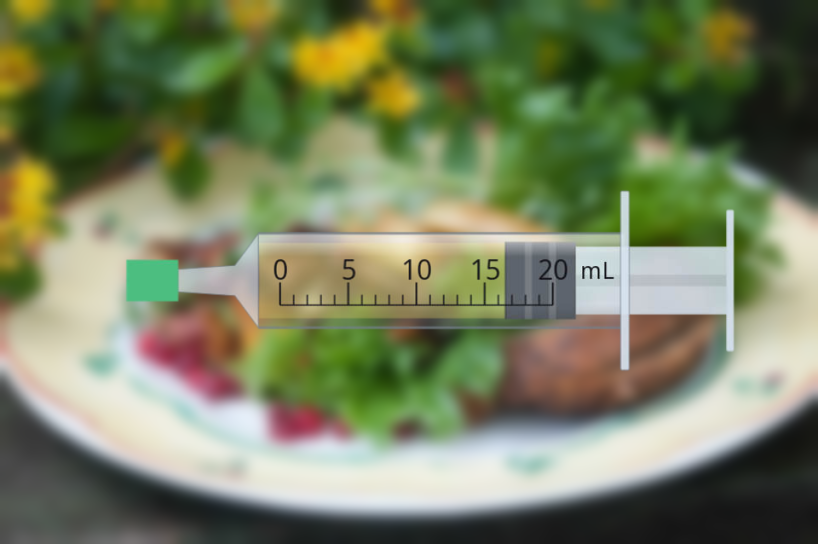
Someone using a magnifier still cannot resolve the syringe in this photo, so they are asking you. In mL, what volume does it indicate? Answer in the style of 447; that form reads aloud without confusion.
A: 16.5
